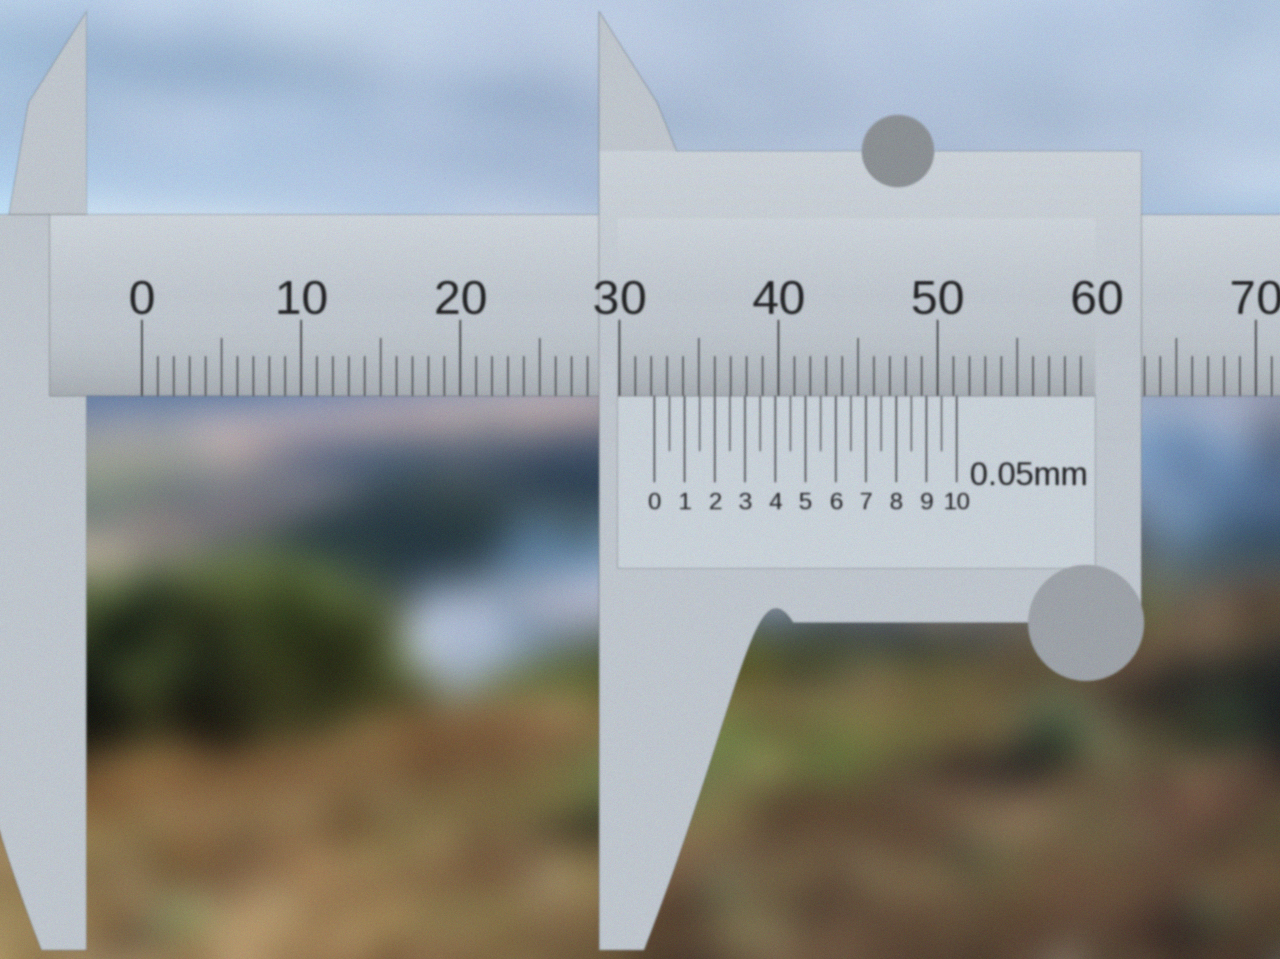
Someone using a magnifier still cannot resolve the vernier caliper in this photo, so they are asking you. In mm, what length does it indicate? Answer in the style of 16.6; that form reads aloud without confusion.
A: 32.2
